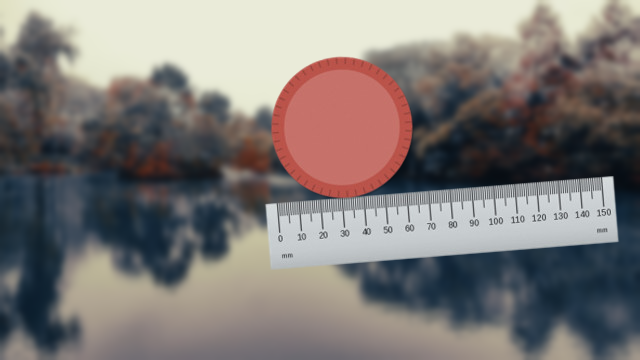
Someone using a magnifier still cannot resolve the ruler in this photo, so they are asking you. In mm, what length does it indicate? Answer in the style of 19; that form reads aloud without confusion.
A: 65
